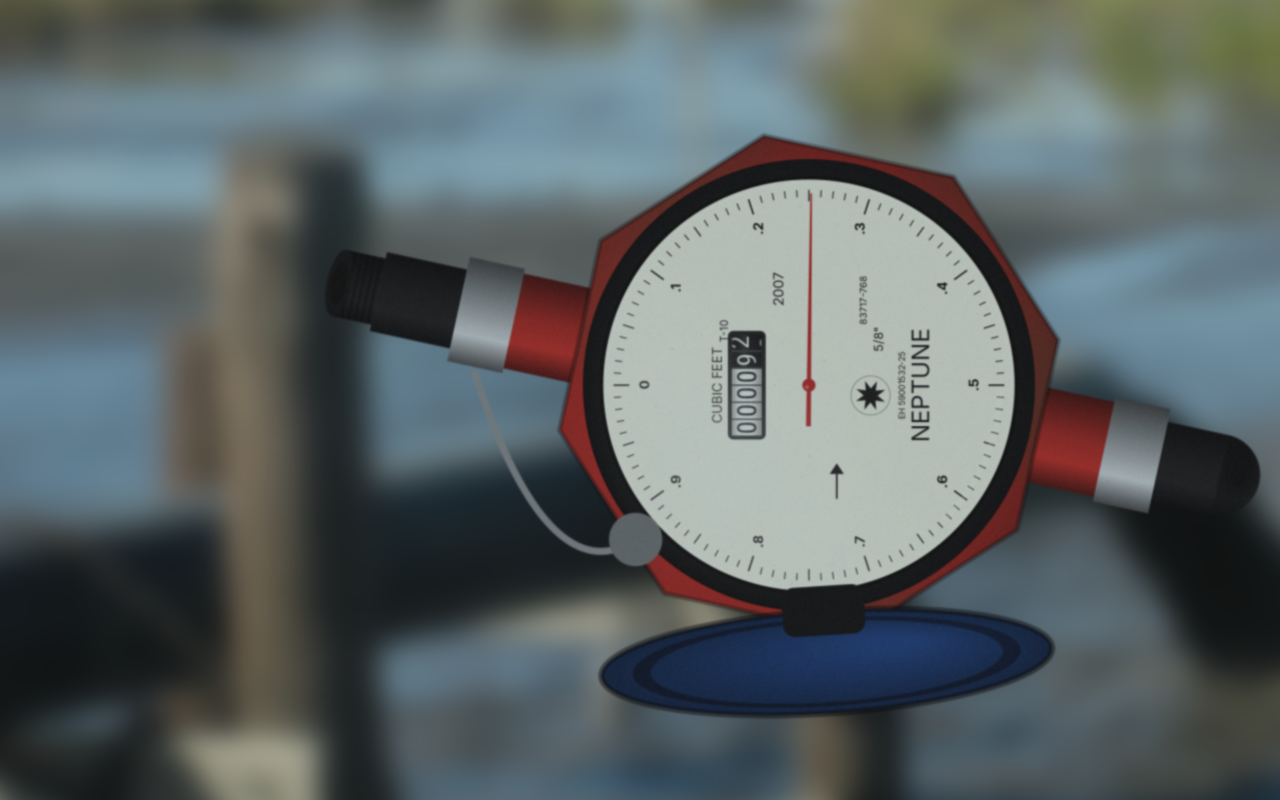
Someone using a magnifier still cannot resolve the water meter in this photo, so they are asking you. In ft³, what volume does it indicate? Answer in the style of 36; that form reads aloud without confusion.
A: 92.25
